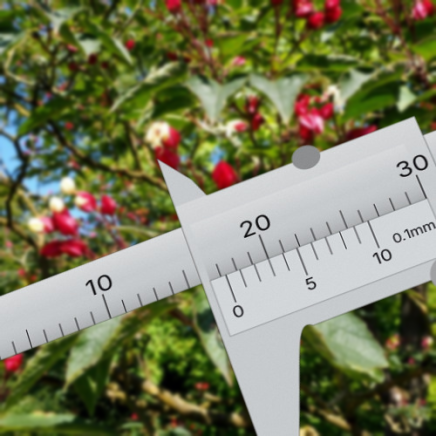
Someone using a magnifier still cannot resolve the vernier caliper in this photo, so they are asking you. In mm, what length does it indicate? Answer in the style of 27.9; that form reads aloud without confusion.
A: 17.3
